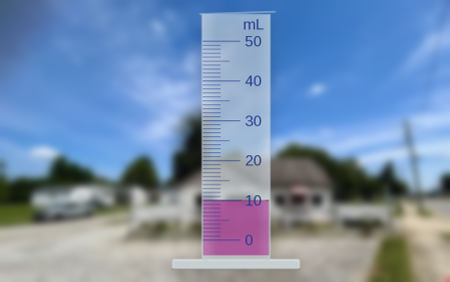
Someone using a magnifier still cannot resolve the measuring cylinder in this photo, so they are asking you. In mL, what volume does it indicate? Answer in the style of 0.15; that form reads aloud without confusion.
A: 10
